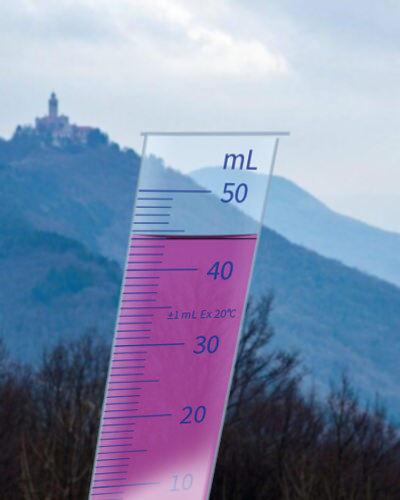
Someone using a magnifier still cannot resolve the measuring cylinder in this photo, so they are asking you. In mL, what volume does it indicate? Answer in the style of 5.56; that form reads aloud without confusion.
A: 44
